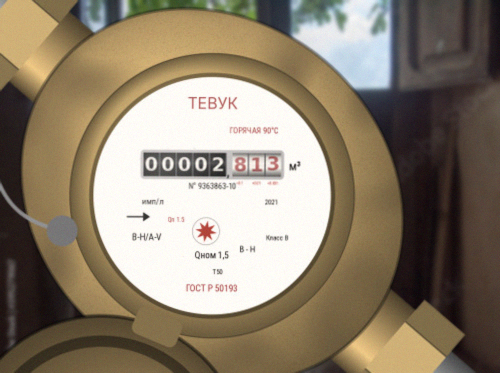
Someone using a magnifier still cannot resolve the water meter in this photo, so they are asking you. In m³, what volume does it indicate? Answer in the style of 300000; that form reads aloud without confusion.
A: 2.813
